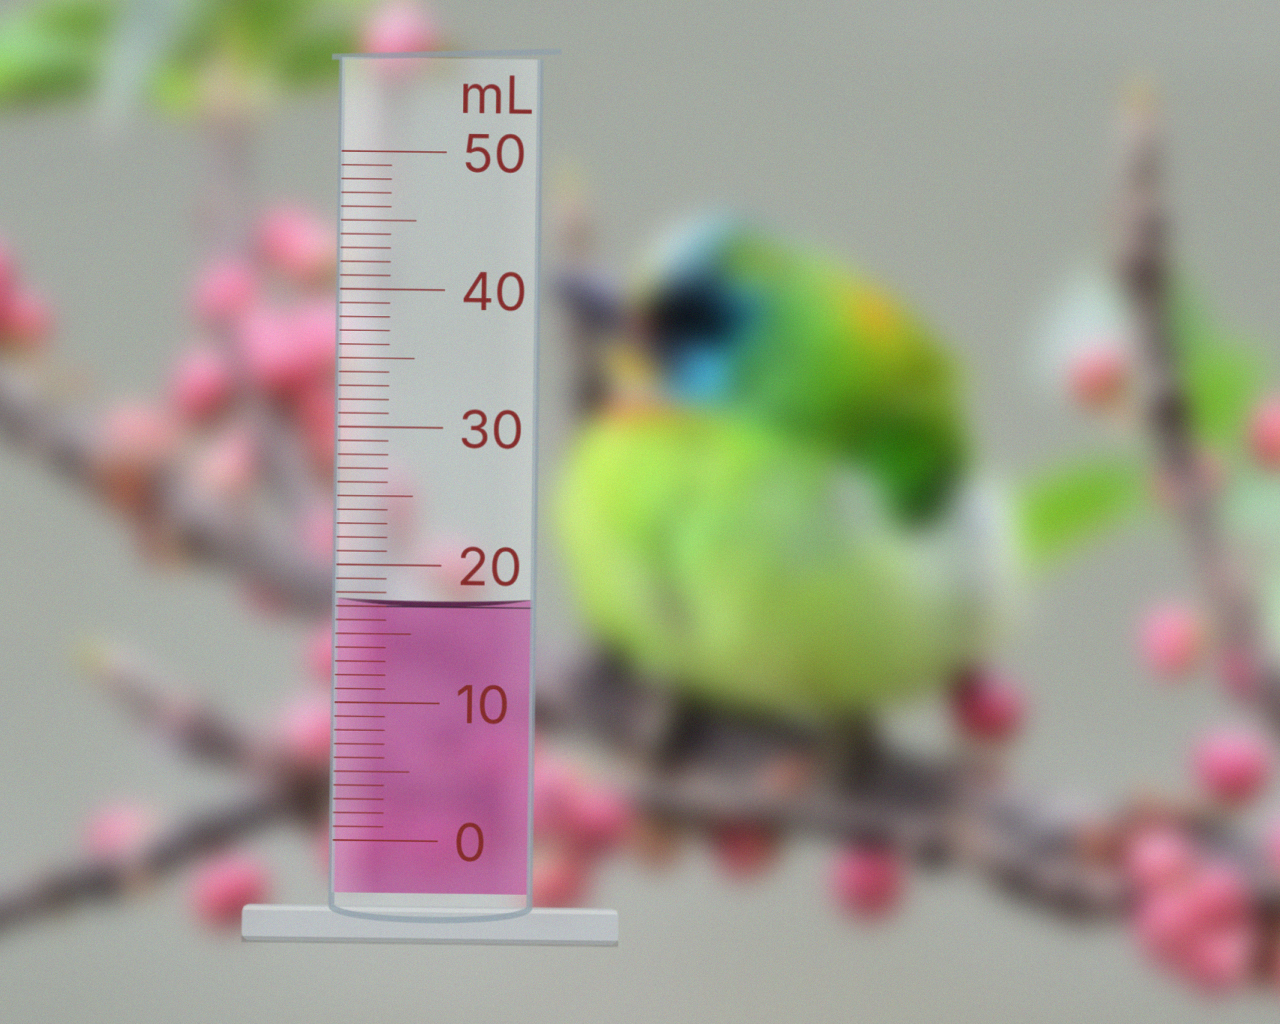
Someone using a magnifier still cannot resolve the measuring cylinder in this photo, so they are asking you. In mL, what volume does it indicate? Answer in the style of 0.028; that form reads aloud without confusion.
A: 17
